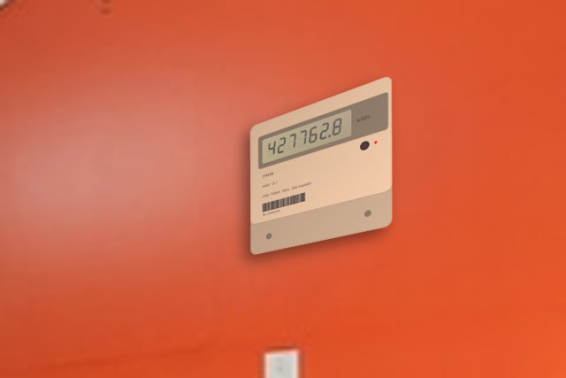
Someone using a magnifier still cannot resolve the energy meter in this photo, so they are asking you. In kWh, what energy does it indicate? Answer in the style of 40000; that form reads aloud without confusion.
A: 427762.8
